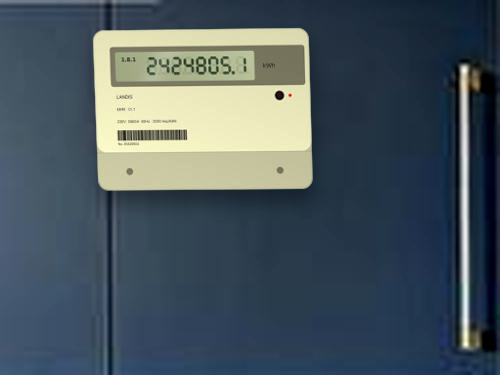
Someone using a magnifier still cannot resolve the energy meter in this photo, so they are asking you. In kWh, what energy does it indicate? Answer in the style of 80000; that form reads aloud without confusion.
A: 2424805.1
